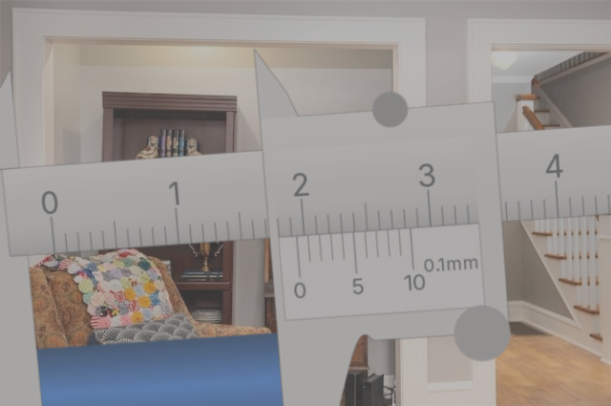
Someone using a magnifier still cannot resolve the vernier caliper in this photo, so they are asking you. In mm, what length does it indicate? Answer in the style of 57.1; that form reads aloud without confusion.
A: 19.4
